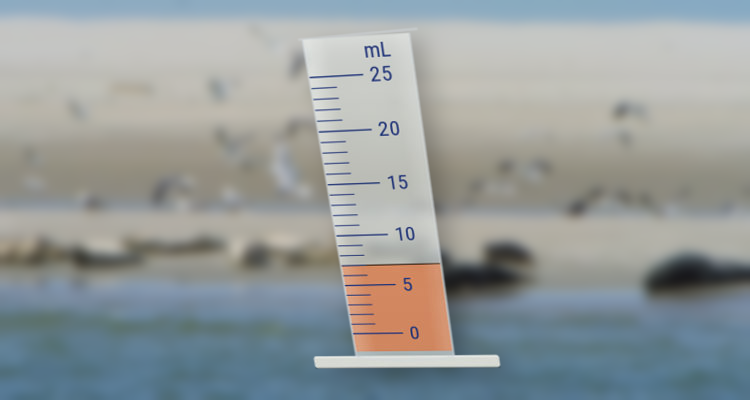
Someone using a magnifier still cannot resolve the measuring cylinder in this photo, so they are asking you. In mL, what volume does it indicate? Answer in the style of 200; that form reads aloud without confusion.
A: 7
